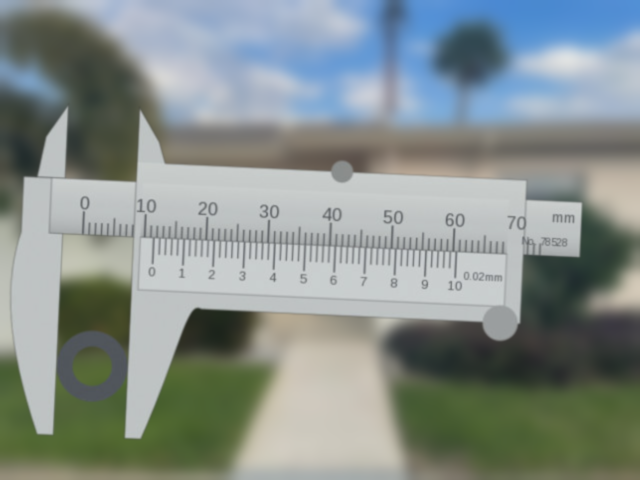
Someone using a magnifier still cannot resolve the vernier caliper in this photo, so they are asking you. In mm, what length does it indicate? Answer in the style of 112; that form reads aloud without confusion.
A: 11.5
